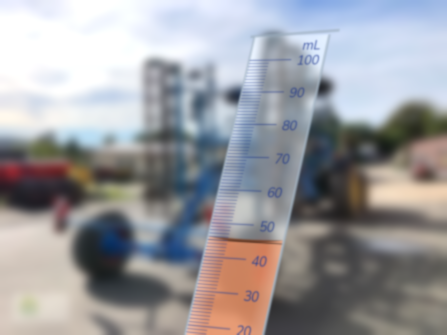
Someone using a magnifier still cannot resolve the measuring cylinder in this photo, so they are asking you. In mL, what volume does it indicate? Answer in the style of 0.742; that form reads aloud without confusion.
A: 45
